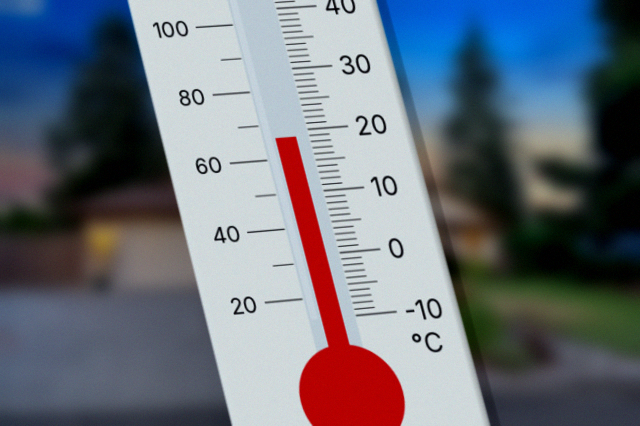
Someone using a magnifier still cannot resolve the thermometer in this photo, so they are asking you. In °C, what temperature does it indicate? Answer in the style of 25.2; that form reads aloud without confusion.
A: 19
